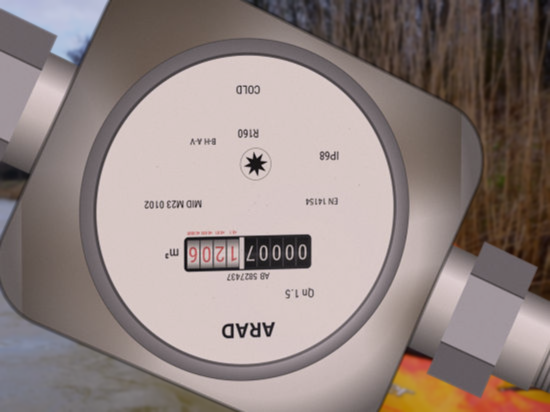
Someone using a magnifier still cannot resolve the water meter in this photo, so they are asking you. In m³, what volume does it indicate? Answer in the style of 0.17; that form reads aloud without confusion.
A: 7.1206
